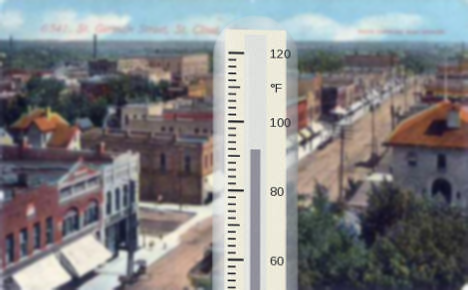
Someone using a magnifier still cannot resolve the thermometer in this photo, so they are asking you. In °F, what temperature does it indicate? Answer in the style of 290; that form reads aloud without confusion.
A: 92
